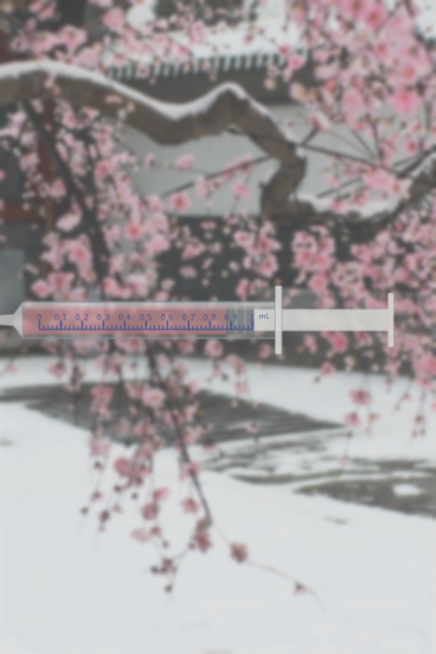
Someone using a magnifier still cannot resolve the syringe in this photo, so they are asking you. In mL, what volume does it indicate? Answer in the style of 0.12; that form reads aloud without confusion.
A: 0.88
